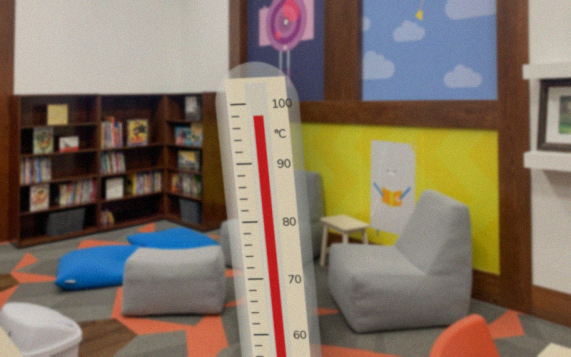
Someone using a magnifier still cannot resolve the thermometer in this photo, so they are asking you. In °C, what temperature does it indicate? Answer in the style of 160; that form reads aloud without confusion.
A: 98
